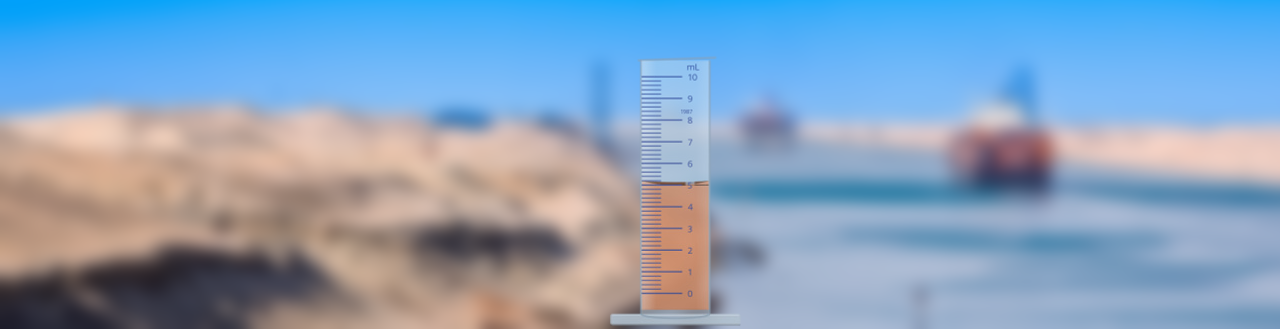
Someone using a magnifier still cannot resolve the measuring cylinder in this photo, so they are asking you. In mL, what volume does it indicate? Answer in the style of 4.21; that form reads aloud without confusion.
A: 5
